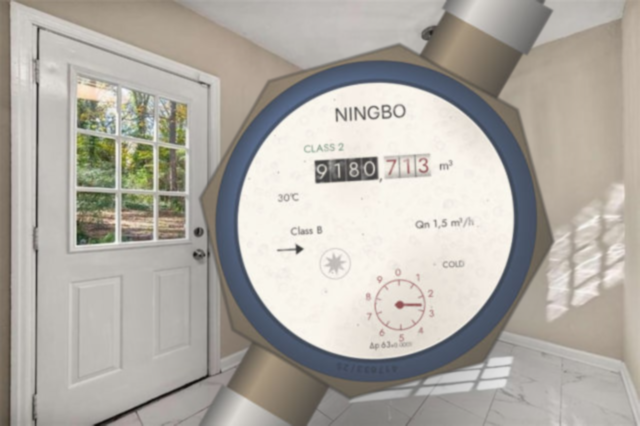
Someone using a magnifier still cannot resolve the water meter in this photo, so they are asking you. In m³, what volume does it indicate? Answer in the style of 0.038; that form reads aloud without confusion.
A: 9180.7132
